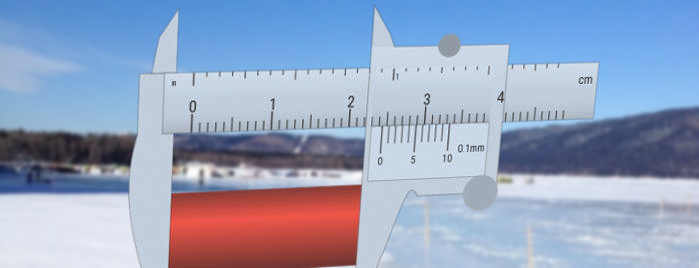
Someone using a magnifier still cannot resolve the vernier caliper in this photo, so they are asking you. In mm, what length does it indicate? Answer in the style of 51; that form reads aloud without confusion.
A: 24.4
